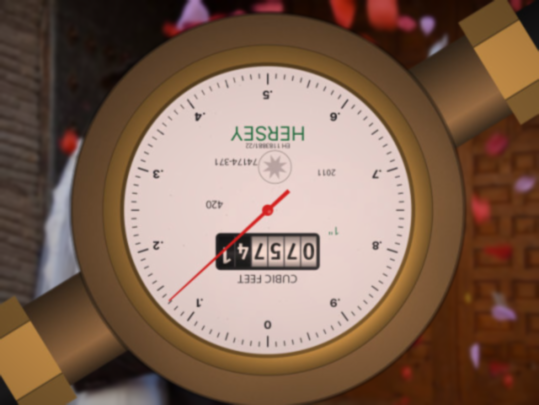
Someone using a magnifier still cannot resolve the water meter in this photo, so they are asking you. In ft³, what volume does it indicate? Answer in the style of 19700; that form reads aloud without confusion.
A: 75741.13
